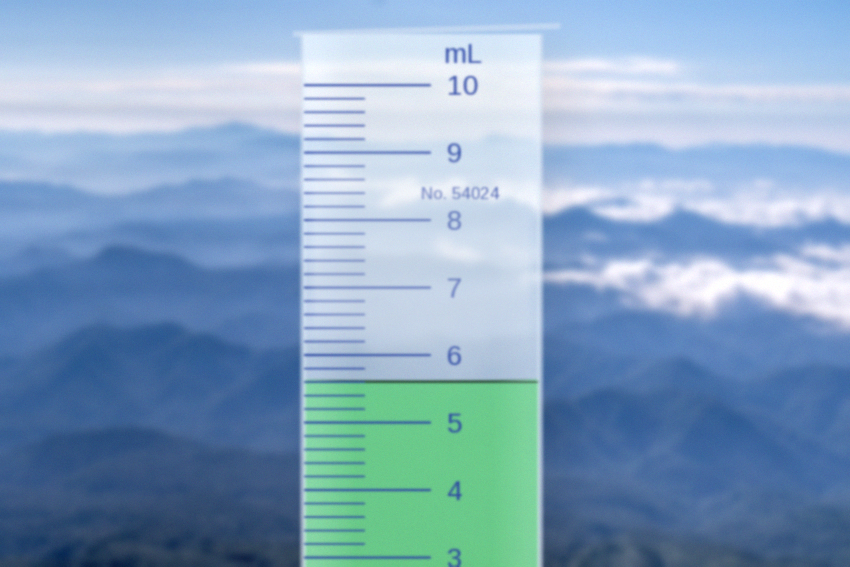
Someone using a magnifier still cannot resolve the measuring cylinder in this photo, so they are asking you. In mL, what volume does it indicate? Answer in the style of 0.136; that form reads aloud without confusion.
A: 5.6
